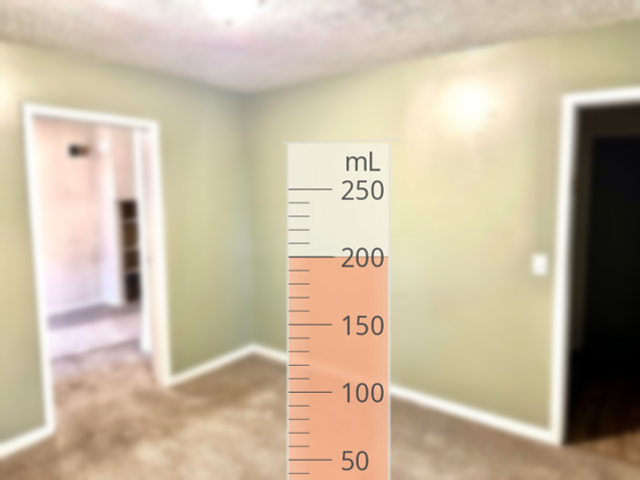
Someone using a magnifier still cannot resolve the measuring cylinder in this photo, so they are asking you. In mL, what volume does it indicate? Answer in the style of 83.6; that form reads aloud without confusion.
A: 200
